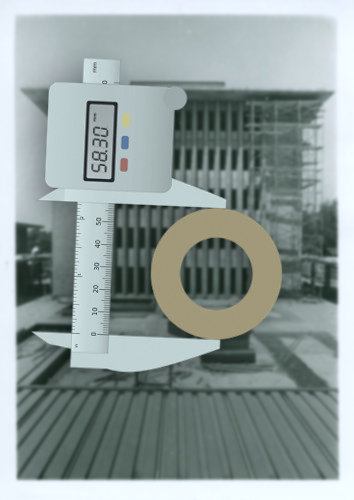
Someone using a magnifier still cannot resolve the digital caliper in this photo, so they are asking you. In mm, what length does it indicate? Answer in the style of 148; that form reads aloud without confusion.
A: 58.30
